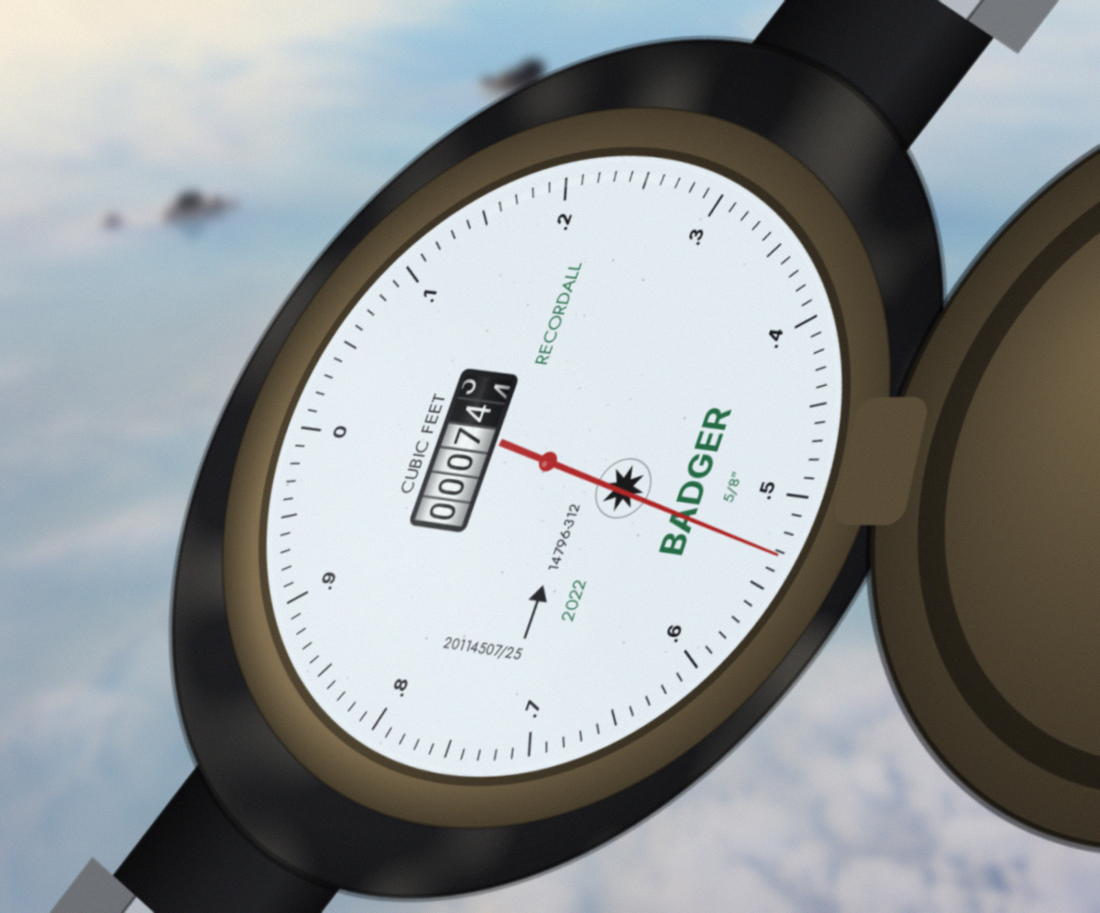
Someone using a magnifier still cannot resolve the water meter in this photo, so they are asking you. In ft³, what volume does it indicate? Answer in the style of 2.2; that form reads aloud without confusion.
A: 743.53
